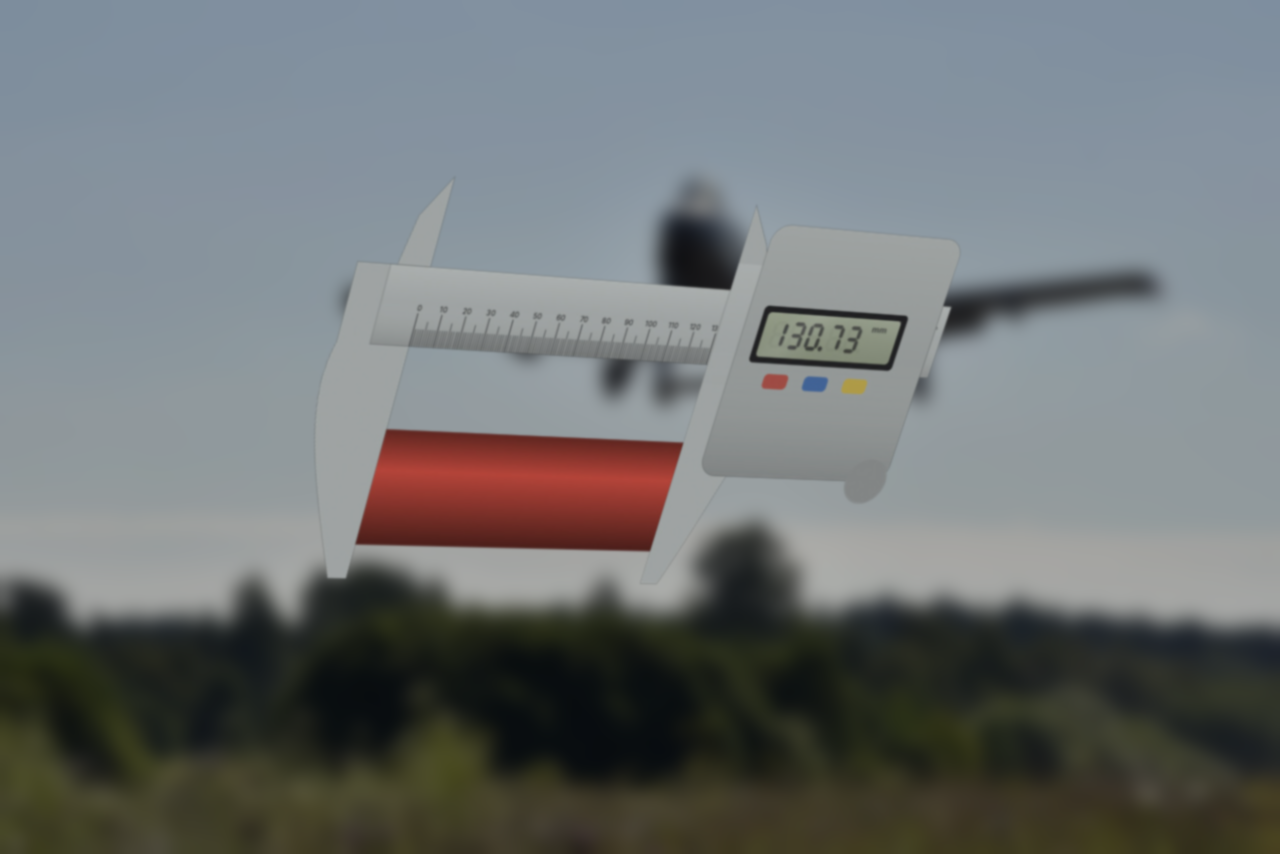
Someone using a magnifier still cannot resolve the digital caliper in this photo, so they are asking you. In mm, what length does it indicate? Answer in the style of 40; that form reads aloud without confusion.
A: 130.73
